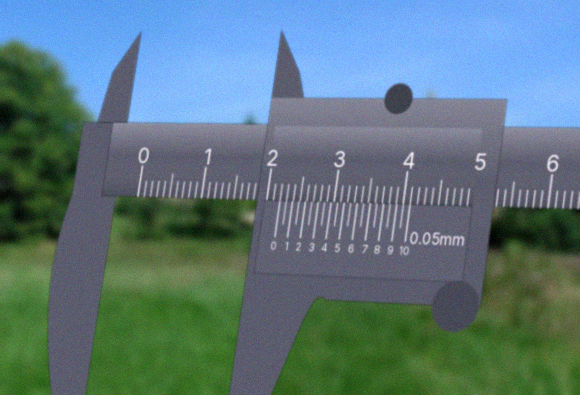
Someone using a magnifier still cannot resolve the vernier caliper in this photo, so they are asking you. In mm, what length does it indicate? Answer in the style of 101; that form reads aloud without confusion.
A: 22.0
